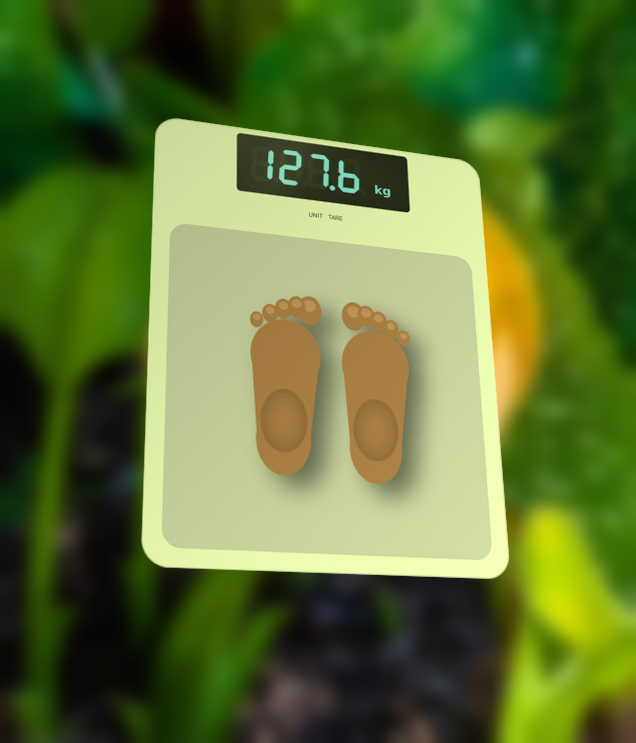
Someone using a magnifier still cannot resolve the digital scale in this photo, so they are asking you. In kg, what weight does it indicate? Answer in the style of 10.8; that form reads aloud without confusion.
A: 127.6
